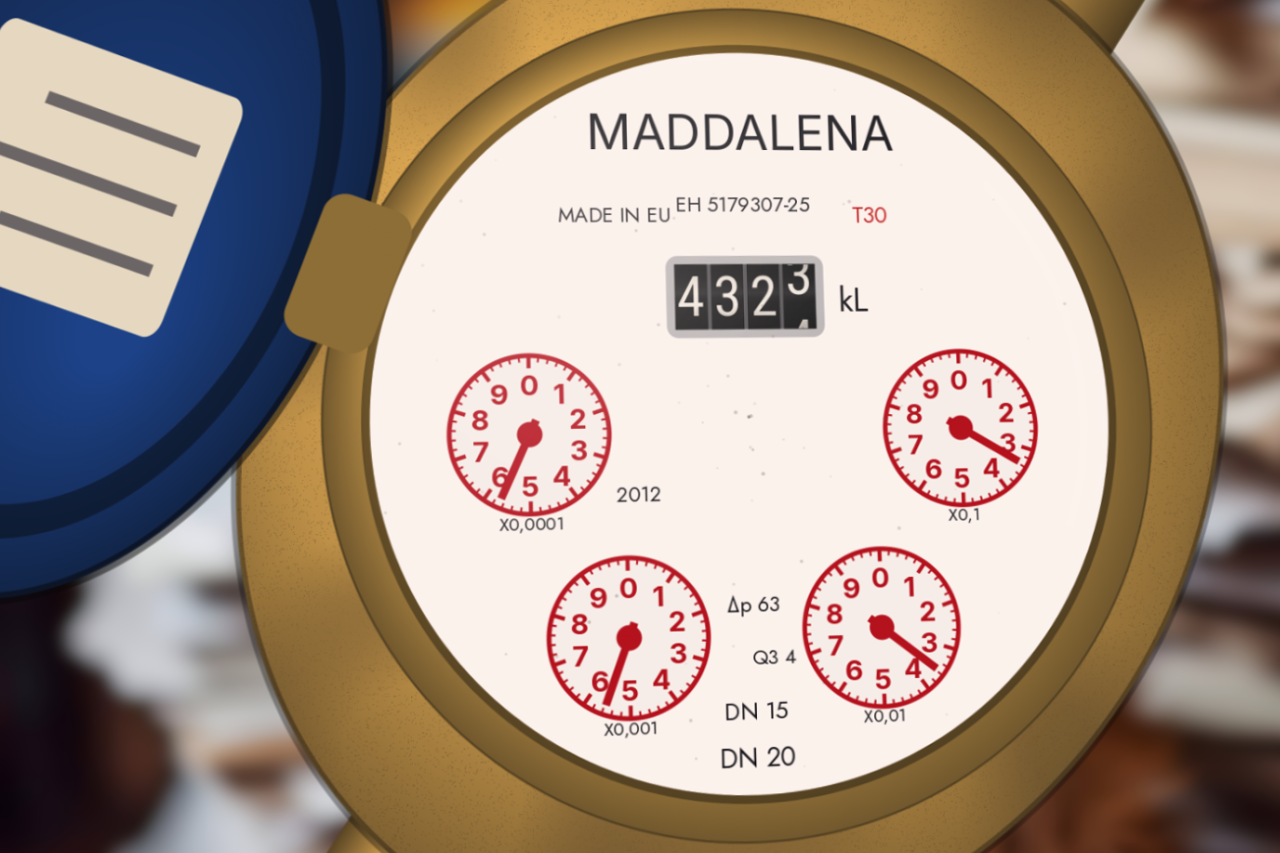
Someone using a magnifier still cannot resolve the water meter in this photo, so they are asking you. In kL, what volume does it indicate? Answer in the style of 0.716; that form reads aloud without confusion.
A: 4323.3355
